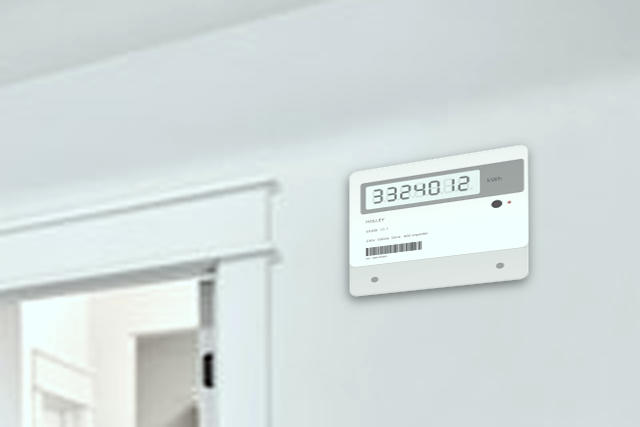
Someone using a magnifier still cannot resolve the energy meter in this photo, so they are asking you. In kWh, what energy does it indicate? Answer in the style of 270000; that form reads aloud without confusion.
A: 3324012
